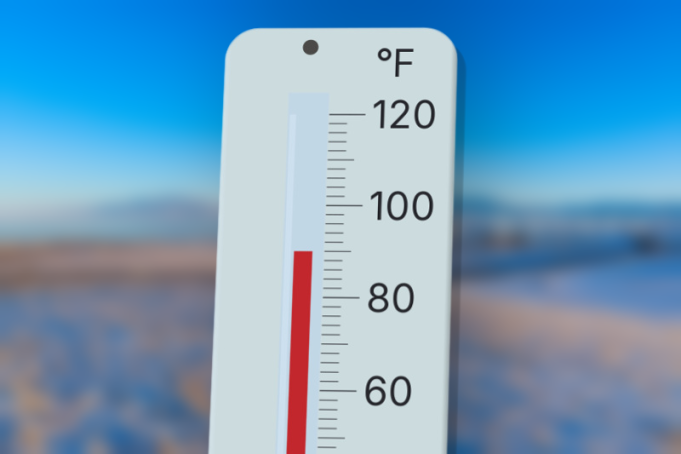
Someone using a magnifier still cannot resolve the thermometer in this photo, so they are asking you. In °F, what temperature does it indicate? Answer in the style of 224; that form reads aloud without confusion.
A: 90
